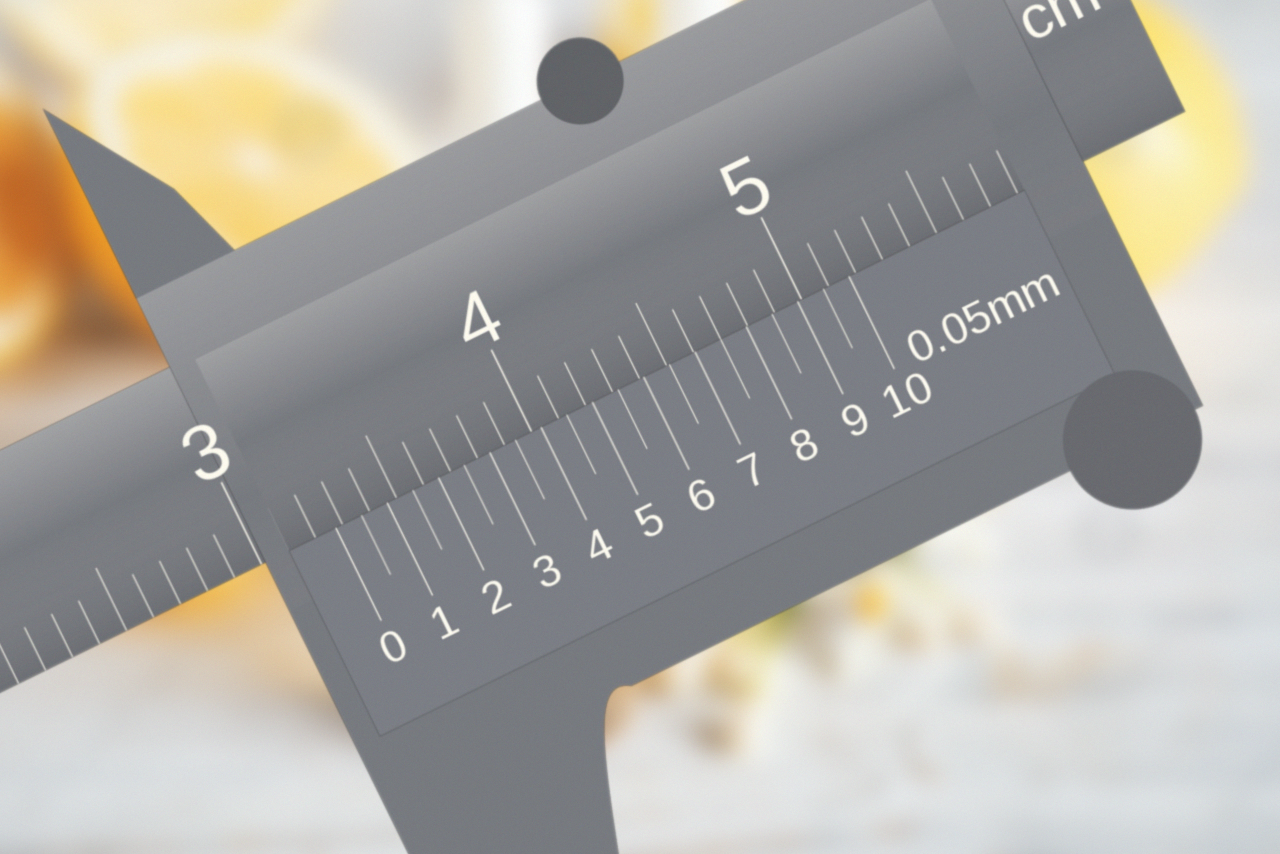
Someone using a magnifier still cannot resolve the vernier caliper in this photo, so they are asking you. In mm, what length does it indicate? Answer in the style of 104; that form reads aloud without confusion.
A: 32.75
